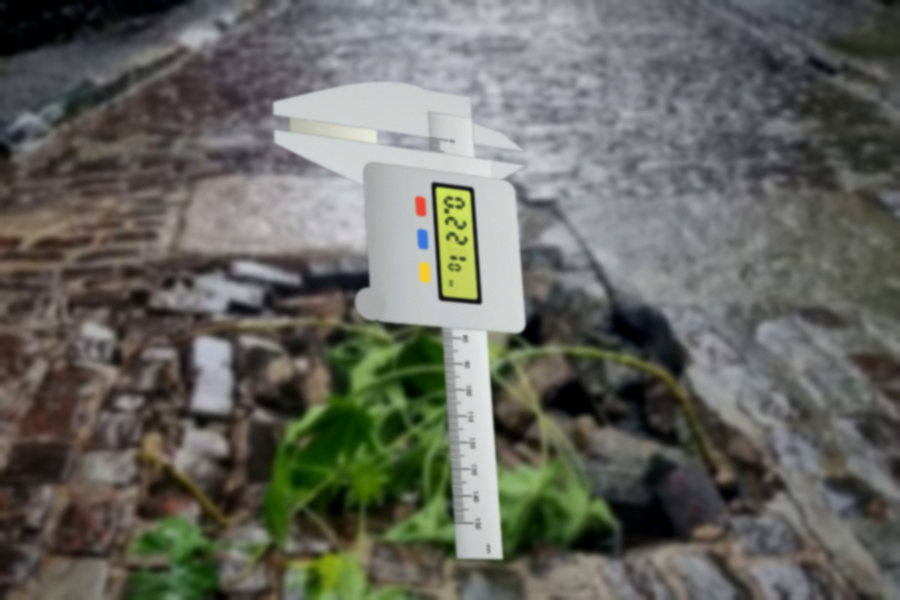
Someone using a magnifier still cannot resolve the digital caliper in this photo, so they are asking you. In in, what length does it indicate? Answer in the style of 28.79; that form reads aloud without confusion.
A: 0.2210
